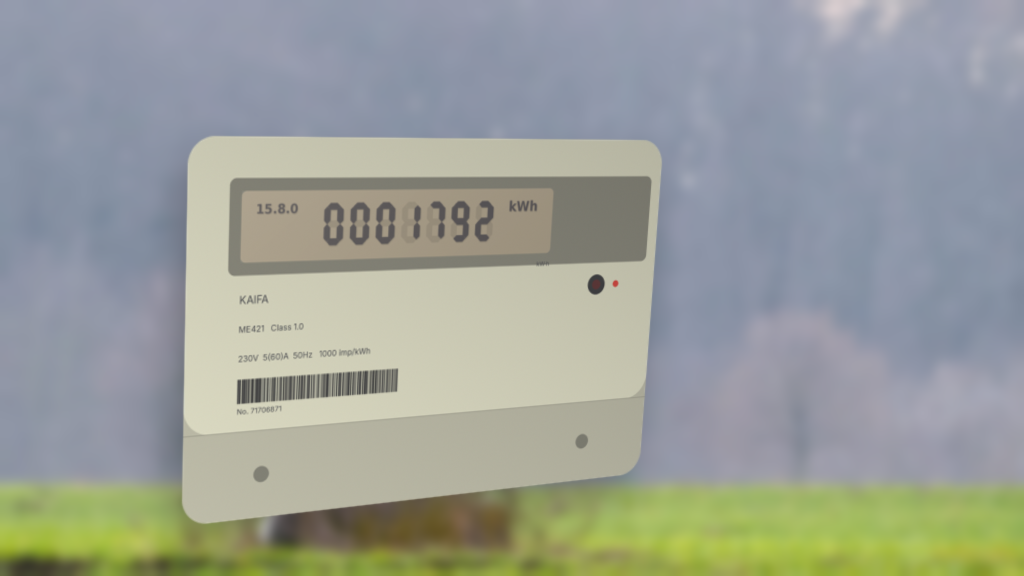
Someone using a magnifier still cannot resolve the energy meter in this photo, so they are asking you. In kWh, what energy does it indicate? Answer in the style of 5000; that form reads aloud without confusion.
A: 1792
